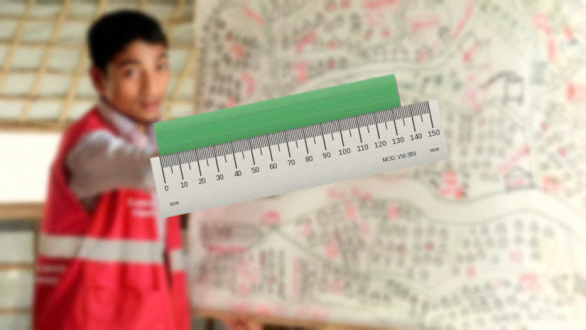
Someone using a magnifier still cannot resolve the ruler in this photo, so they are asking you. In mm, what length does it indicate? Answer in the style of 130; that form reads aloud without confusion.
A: 135
